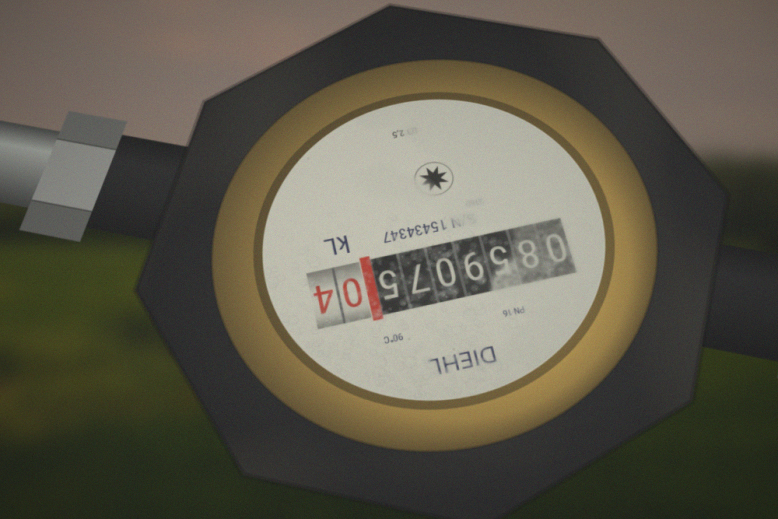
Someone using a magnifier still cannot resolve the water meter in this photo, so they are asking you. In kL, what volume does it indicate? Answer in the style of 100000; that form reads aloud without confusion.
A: 859075.04
